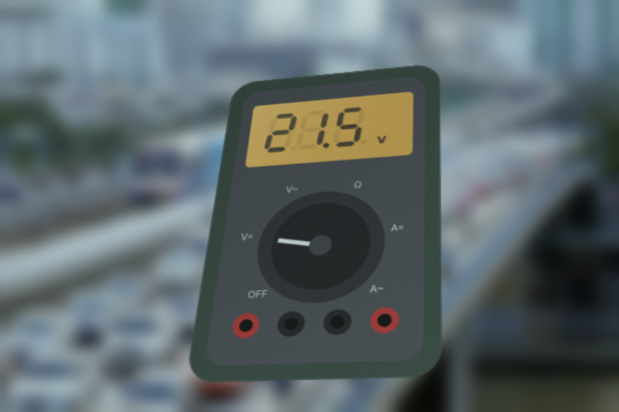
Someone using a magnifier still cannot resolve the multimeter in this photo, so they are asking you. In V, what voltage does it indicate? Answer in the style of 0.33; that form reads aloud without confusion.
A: 21.5
